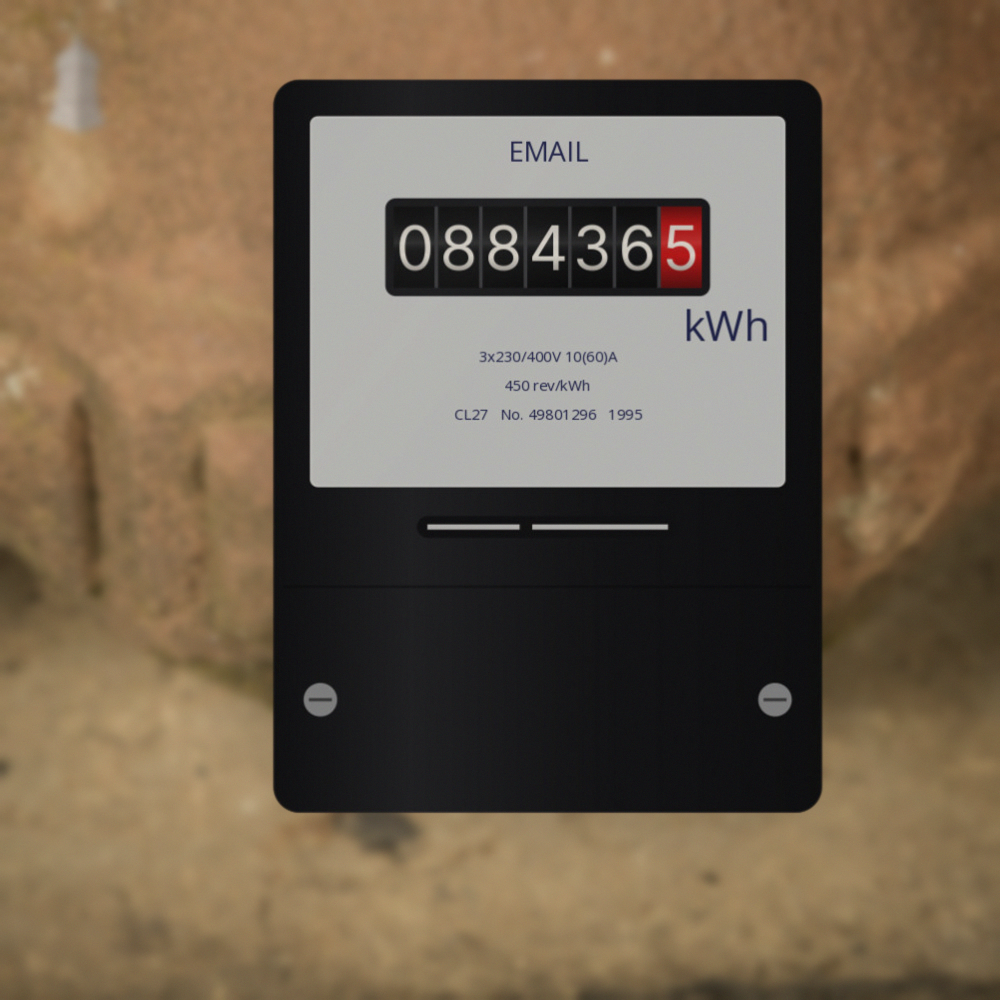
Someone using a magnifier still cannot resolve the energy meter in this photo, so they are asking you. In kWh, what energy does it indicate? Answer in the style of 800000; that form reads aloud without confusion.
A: 88436.5
